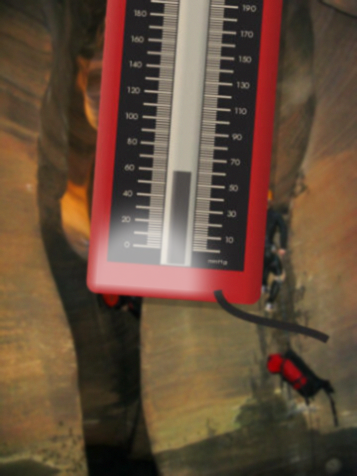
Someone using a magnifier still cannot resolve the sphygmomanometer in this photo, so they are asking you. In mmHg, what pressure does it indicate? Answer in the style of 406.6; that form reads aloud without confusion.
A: 60
